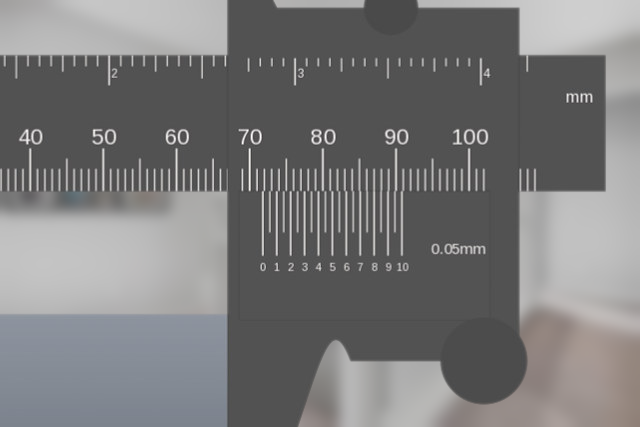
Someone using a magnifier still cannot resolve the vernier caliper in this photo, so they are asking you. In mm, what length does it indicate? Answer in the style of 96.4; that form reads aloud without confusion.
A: 71.8
